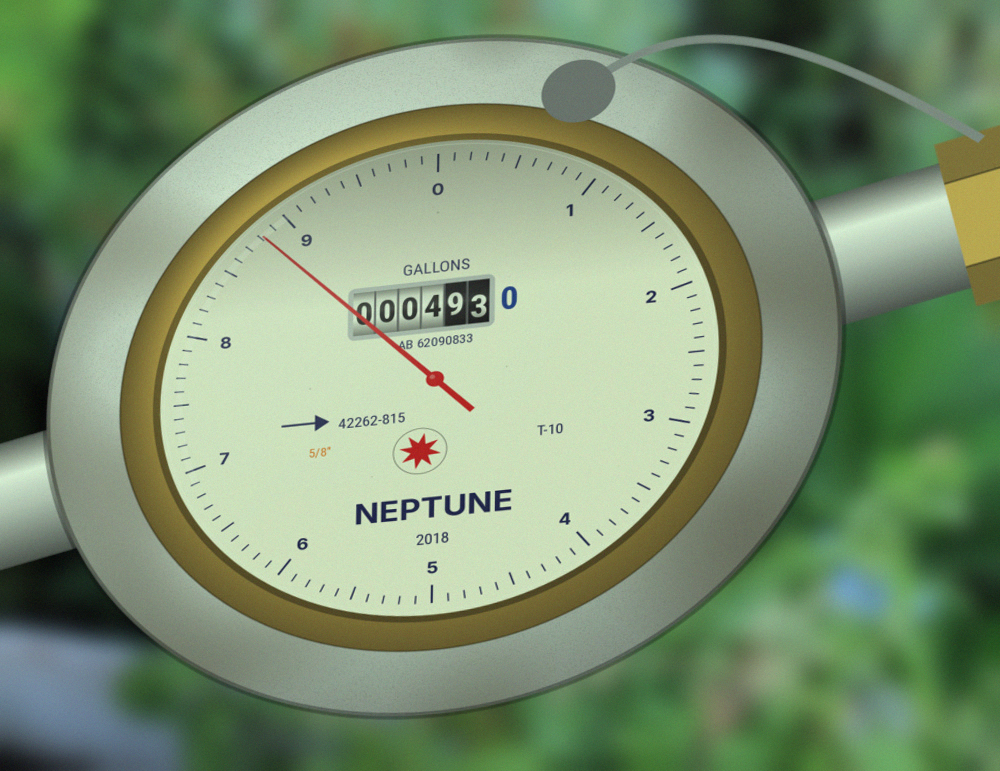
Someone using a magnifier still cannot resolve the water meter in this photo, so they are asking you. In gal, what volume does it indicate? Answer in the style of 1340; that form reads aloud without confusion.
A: 4928.8
